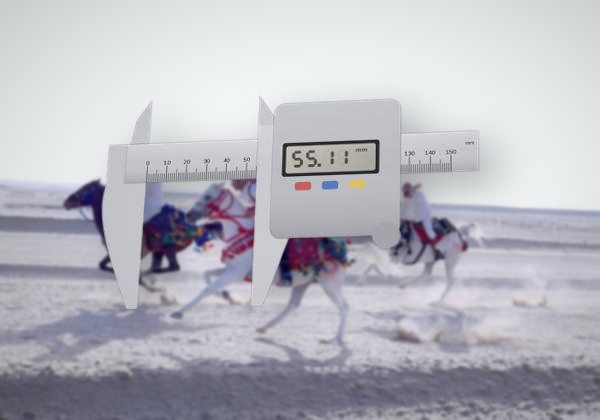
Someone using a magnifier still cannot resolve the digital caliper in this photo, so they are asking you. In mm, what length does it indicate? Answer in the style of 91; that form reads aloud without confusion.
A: 55.11
